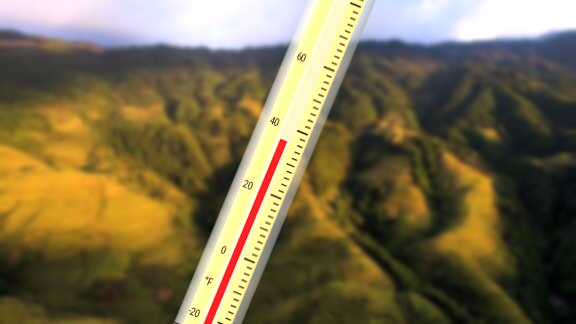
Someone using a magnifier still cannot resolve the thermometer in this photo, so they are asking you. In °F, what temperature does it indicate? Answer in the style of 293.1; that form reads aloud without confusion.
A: 36
